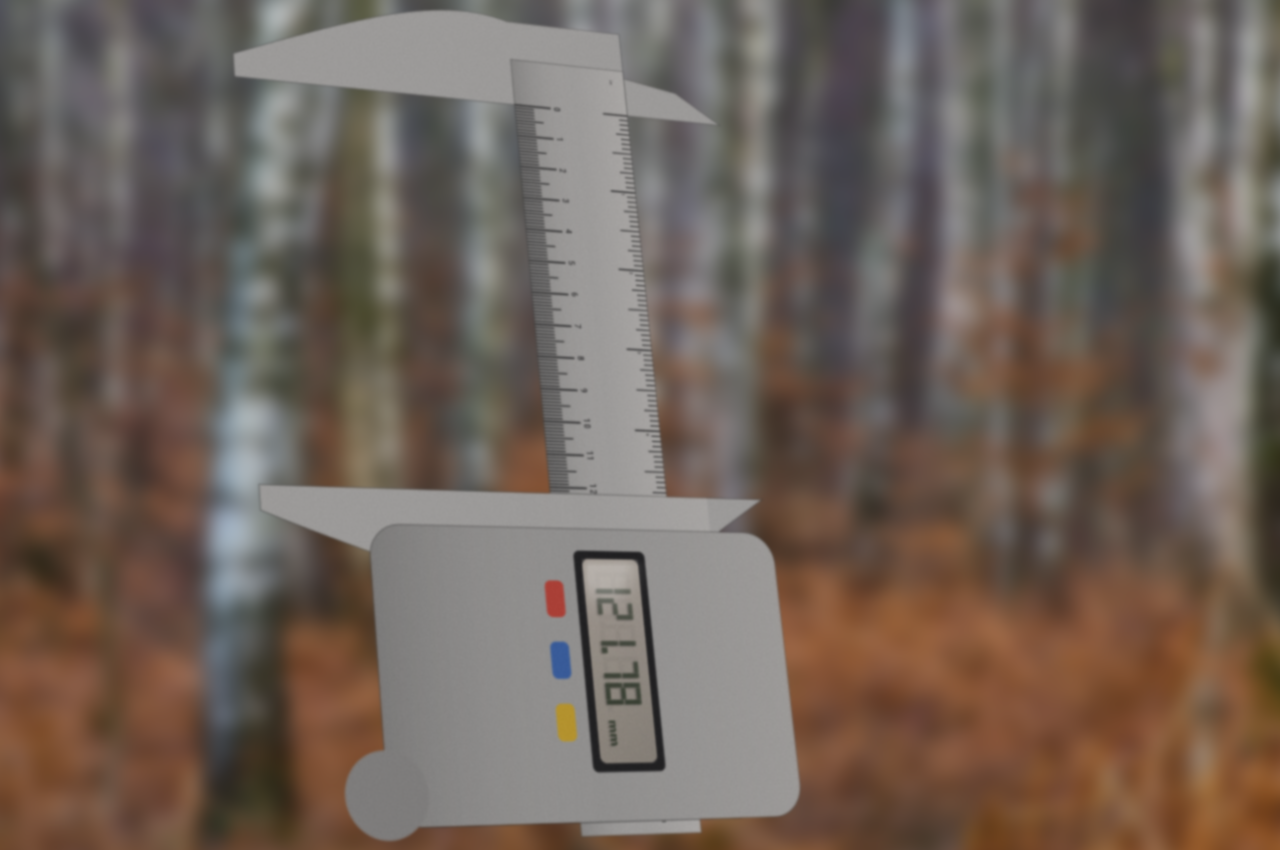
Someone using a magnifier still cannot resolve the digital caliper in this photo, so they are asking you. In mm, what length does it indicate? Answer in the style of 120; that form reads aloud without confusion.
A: 121.78
